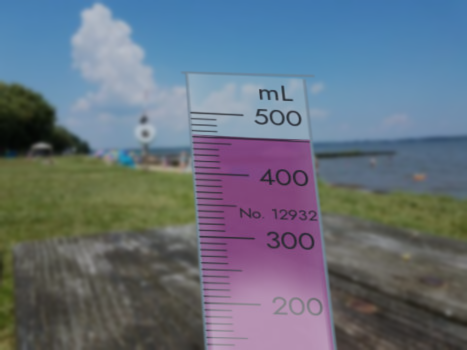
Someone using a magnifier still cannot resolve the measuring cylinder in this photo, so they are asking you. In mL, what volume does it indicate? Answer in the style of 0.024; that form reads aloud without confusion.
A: 460
